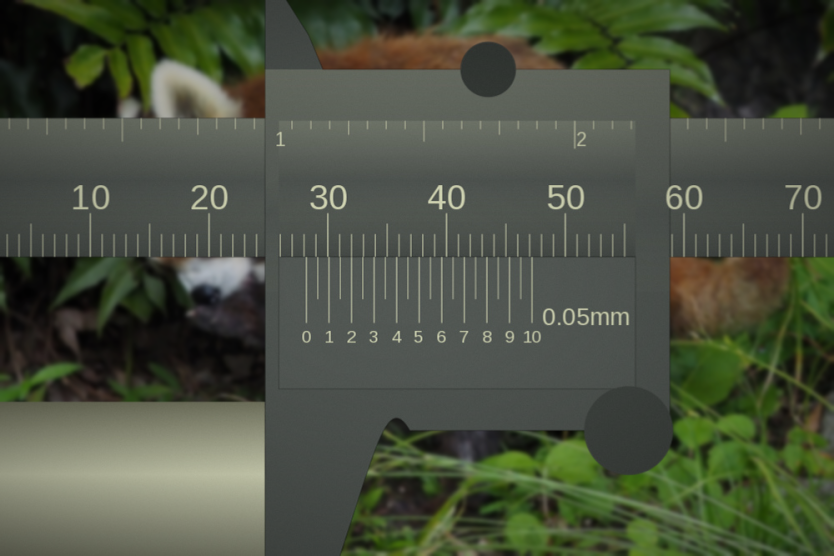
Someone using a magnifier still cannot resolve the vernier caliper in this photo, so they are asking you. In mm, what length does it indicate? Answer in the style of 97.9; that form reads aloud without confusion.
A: 28.2
